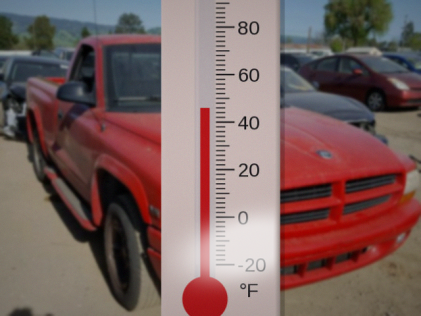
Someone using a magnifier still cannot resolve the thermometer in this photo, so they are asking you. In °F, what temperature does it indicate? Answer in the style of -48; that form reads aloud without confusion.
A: 46
